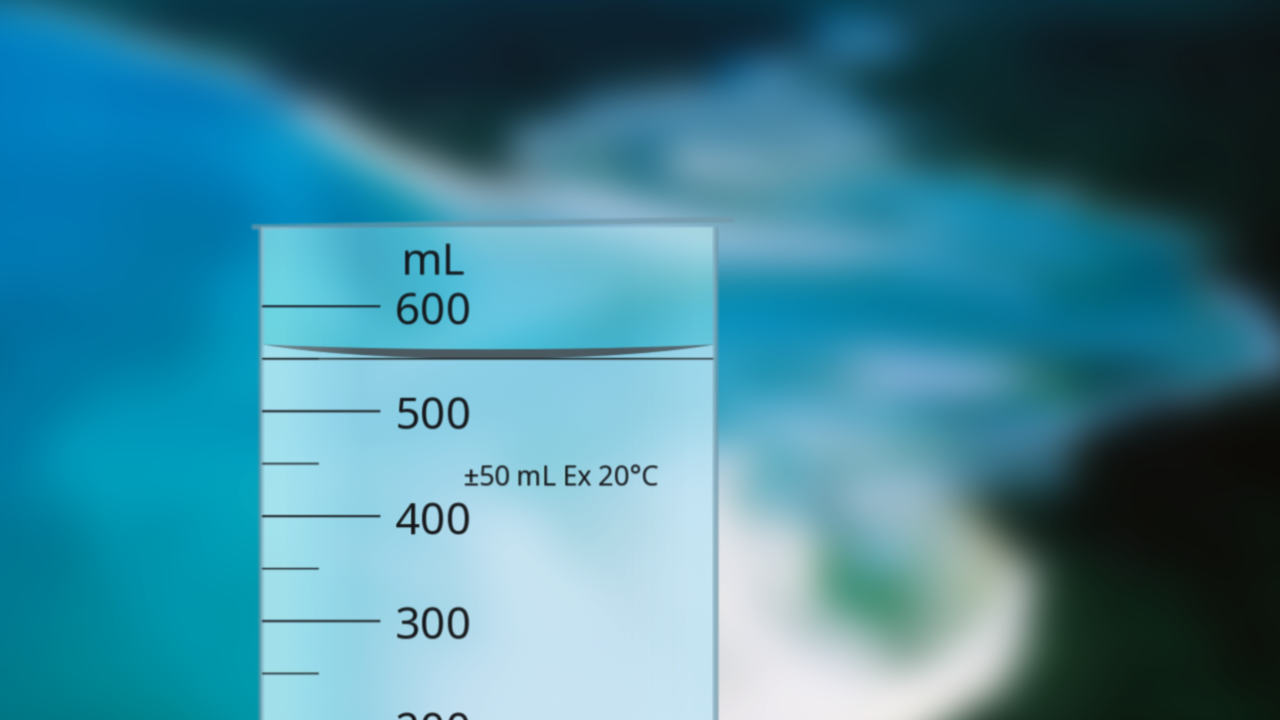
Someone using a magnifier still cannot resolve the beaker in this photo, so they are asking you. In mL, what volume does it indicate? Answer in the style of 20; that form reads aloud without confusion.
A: 550
